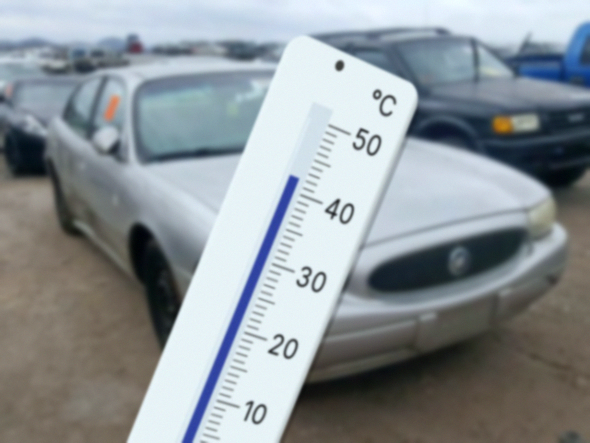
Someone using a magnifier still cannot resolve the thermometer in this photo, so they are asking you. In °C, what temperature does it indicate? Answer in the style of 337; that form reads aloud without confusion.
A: 42
